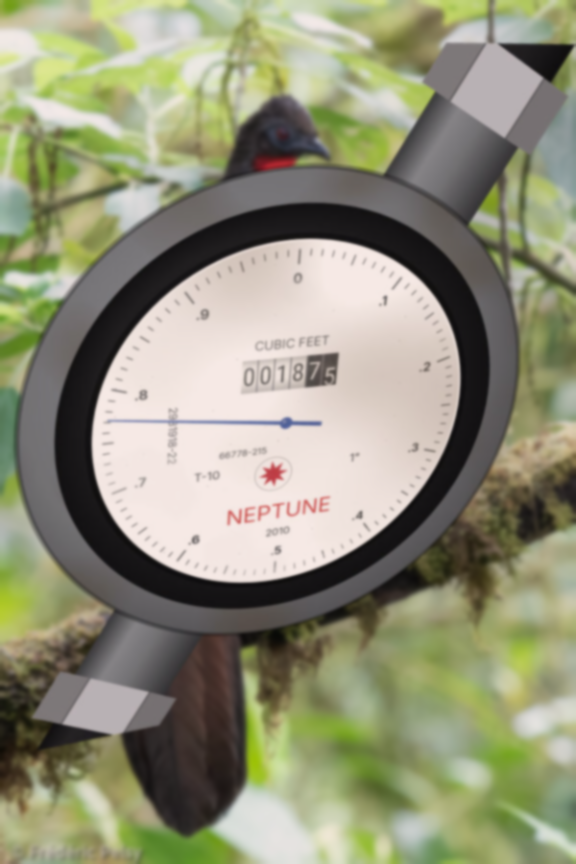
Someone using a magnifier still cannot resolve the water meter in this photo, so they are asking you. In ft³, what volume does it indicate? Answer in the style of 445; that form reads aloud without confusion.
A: 1874.77
